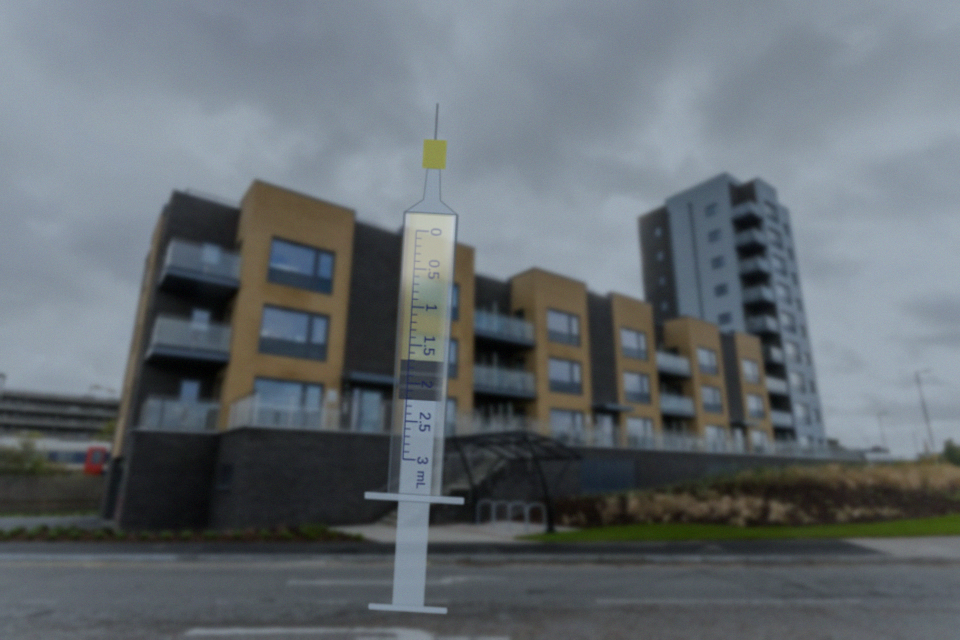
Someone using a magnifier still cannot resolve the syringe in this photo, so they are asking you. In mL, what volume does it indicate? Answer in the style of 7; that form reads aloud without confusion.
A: 1.7
